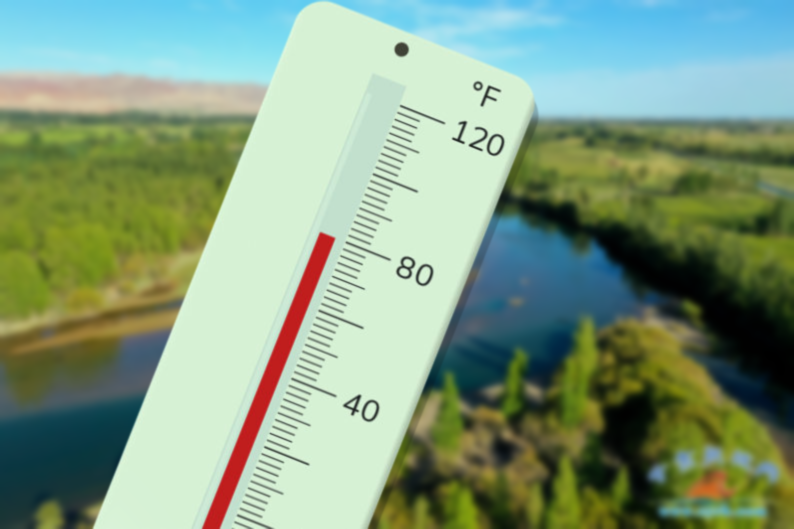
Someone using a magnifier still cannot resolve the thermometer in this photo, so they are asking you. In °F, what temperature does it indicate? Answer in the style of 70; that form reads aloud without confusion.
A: 80
